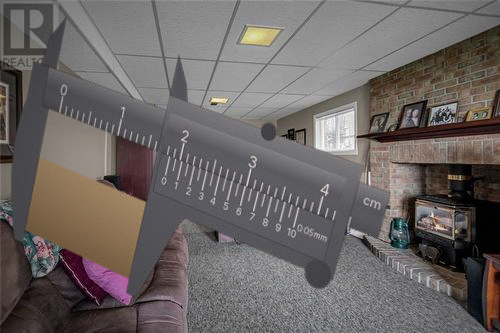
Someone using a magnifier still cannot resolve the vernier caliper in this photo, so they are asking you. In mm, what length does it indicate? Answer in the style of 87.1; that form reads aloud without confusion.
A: 18.4
